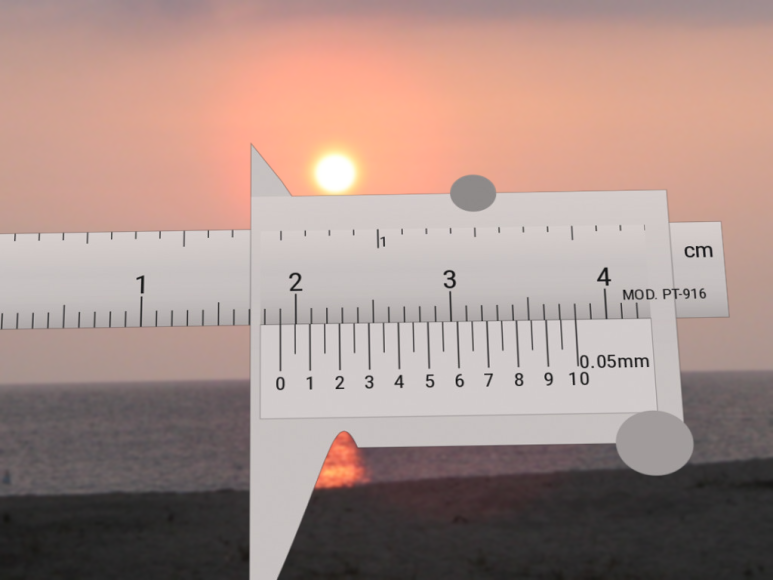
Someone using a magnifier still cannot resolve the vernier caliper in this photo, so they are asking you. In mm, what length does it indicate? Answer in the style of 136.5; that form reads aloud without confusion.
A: 19.0
